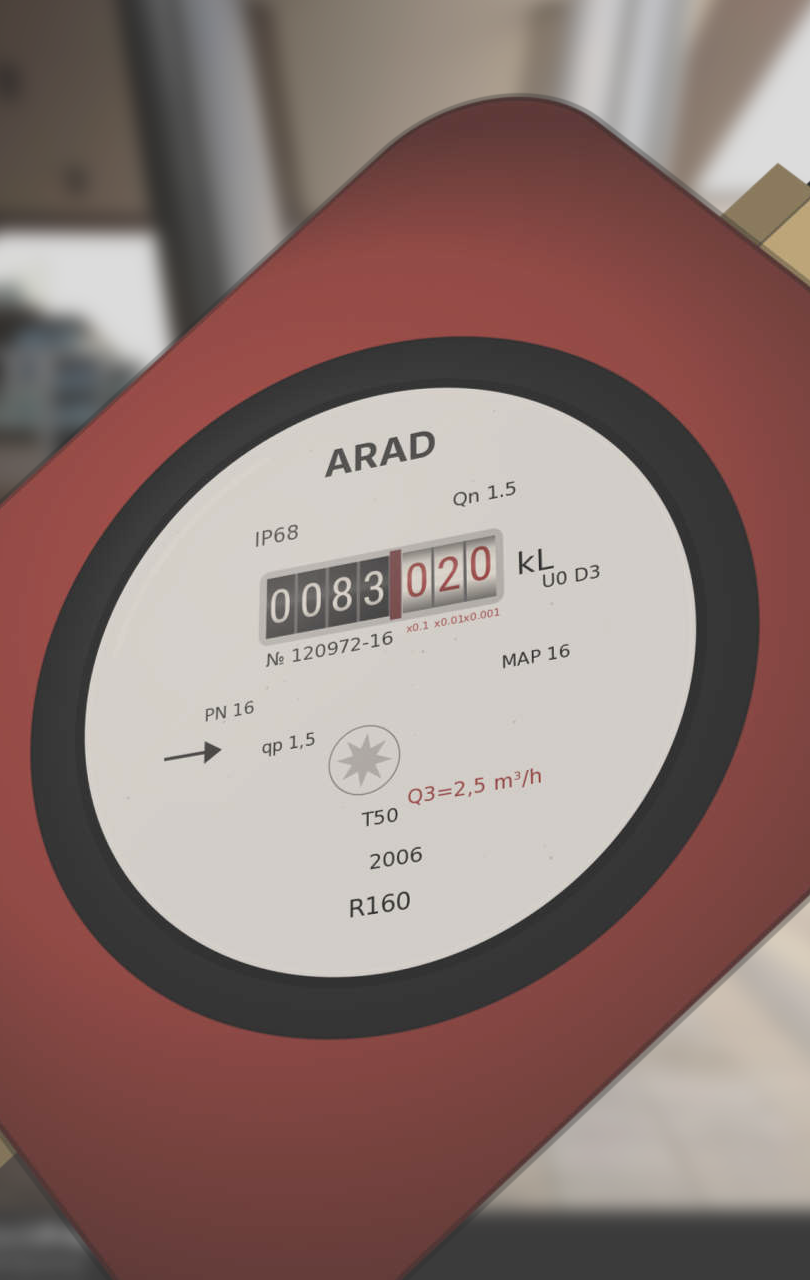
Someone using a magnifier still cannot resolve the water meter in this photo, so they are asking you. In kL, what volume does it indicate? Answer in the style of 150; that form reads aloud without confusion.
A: 83.020
